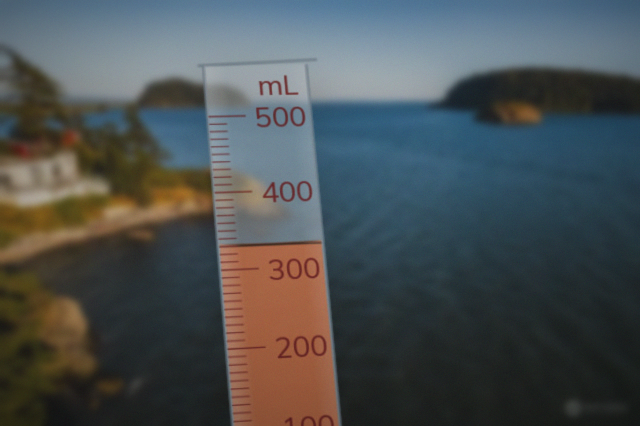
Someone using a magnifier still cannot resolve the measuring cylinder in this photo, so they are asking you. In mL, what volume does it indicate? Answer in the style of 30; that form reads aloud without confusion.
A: 330
